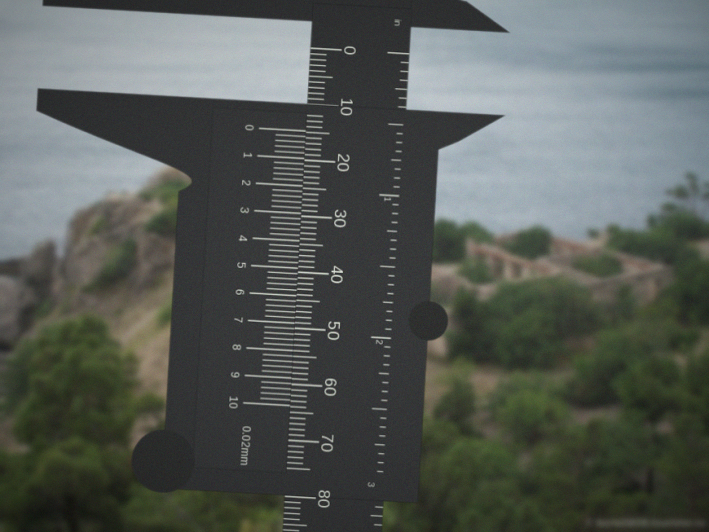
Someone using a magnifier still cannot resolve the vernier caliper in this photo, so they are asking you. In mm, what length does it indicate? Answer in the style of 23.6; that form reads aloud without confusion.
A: 14.8
